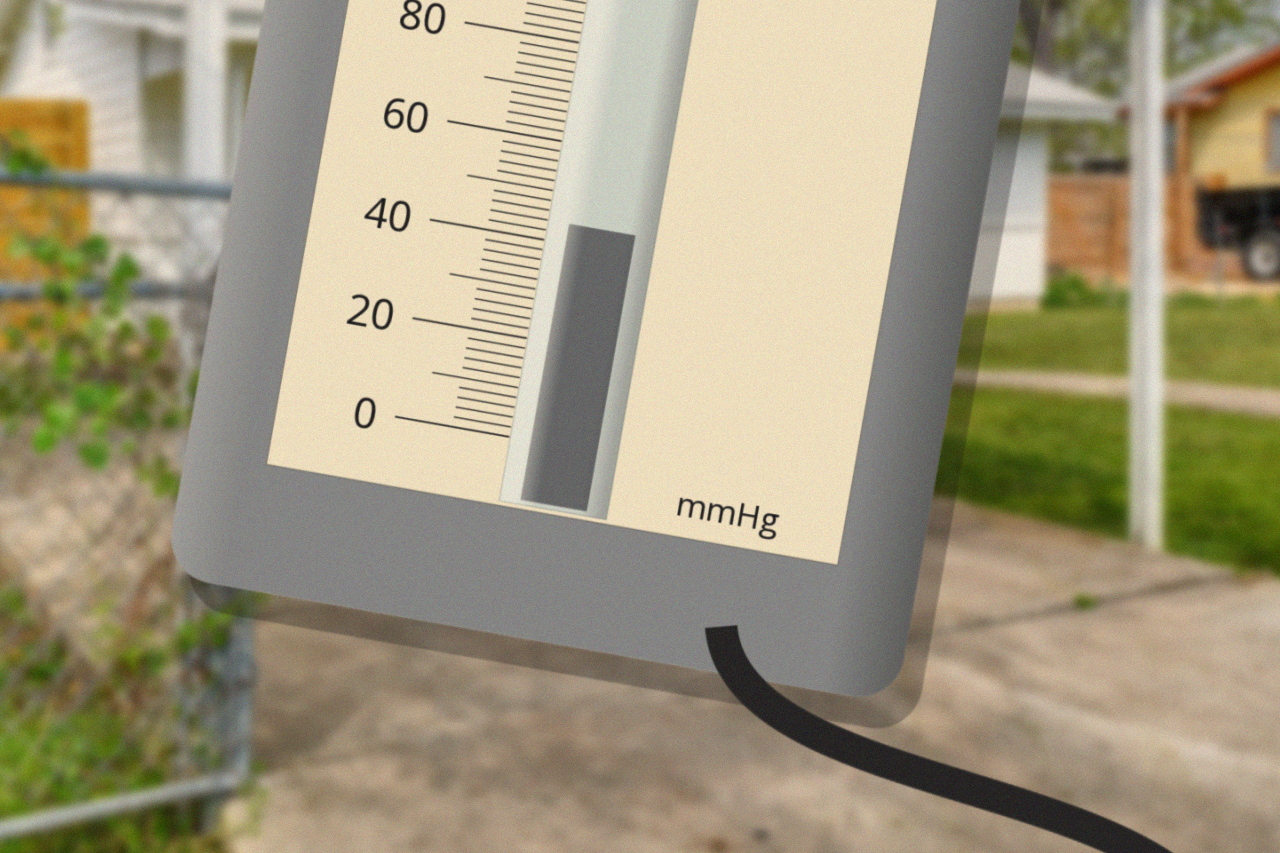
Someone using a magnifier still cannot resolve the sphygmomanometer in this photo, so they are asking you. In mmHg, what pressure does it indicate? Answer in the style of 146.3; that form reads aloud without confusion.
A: 44
